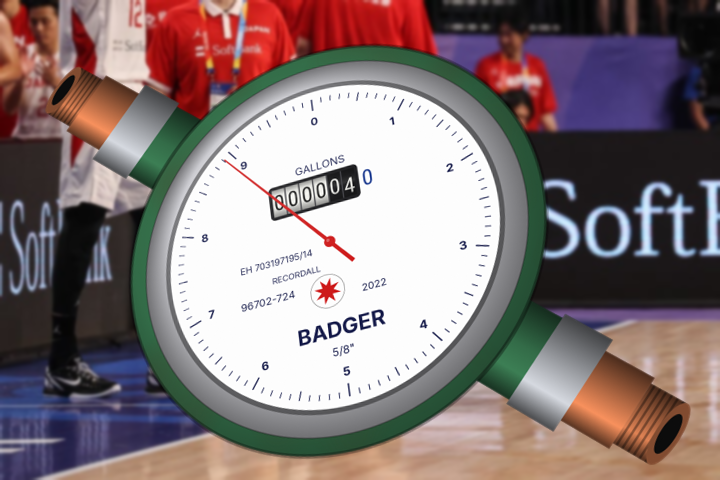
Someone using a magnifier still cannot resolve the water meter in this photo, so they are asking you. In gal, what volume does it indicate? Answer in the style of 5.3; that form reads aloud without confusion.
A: 38.9
